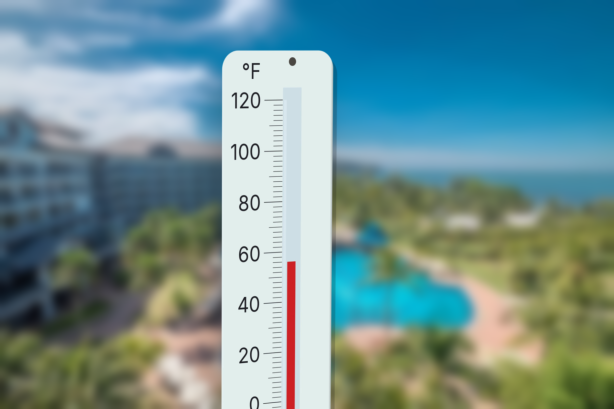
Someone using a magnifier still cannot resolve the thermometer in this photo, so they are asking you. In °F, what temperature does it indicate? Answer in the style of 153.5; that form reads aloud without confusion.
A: 56
